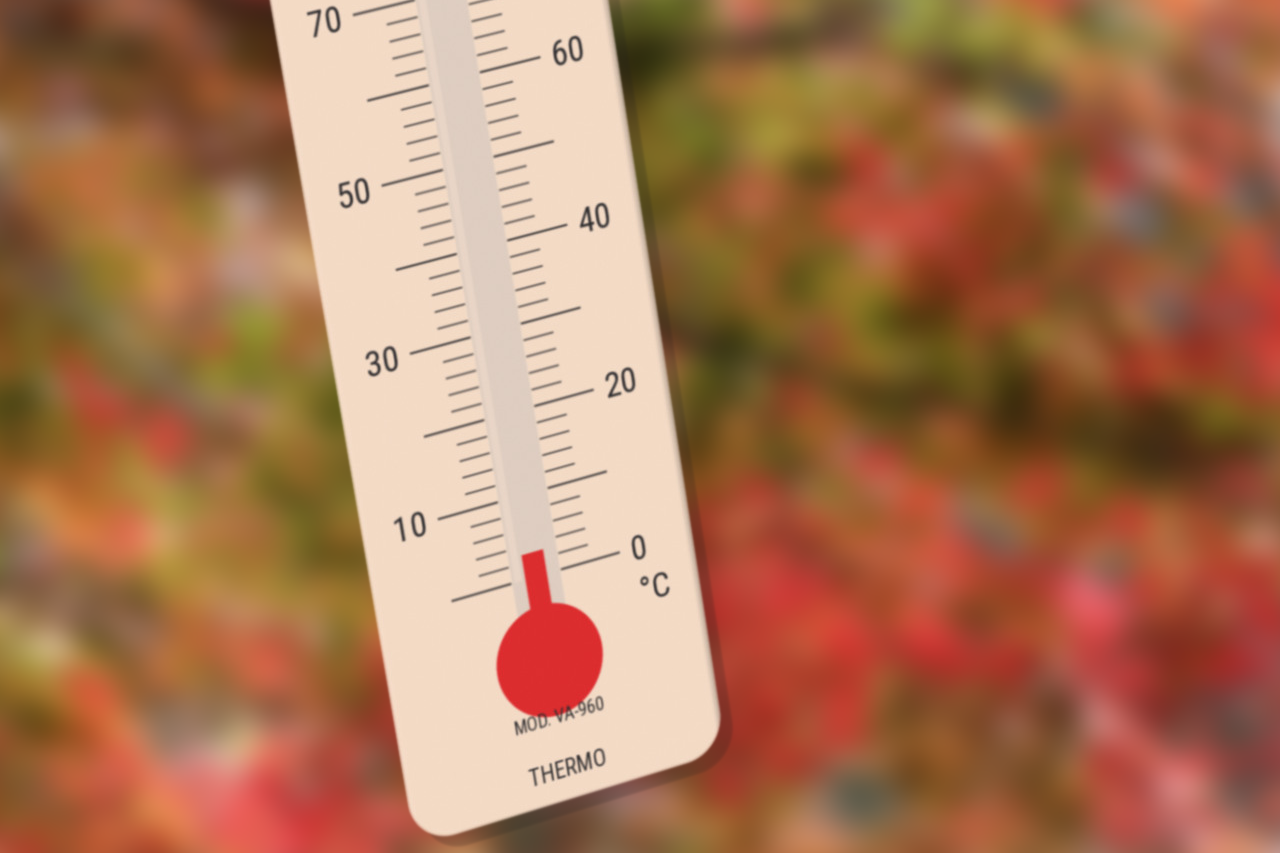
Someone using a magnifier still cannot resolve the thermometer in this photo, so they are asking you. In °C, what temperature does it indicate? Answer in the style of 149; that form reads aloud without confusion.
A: 3
